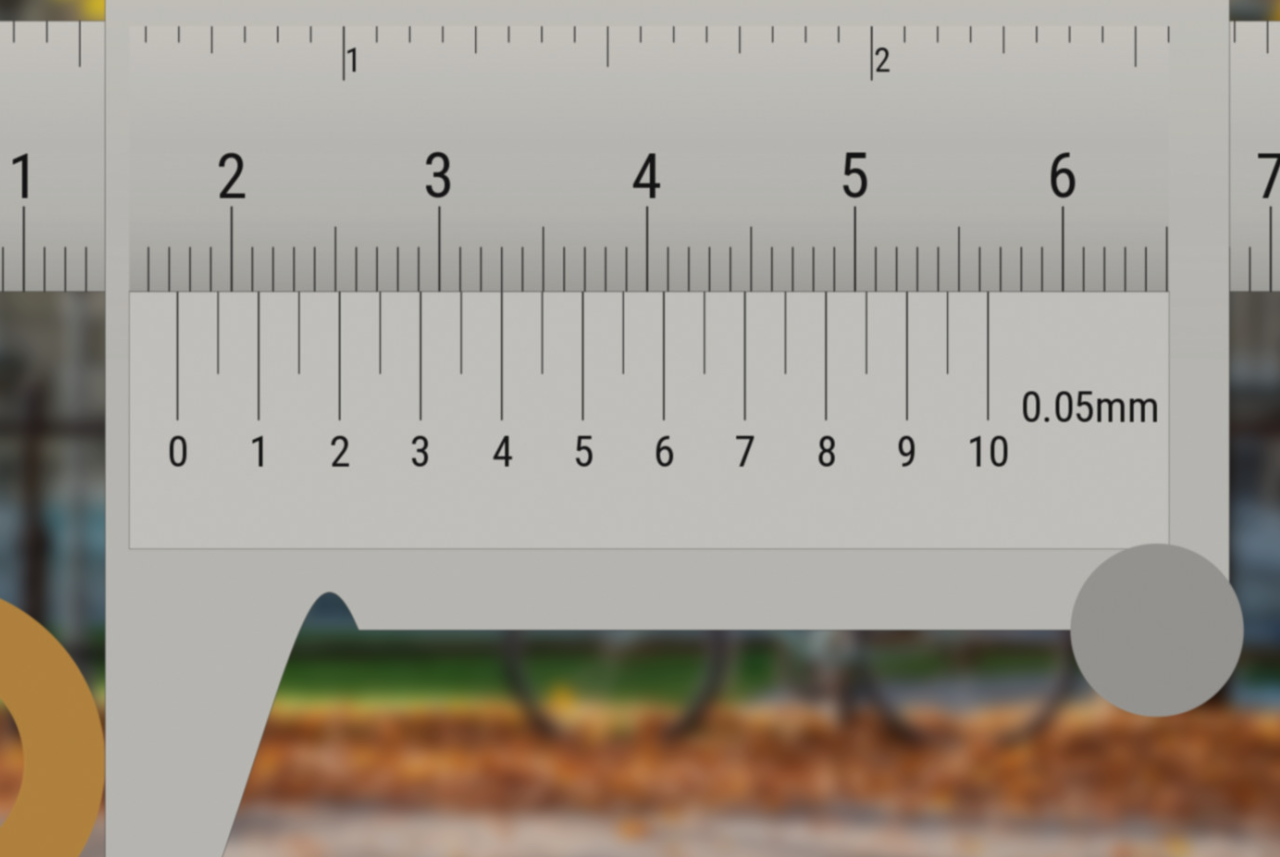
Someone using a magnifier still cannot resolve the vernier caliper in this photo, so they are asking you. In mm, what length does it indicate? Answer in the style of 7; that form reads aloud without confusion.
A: 17.4
